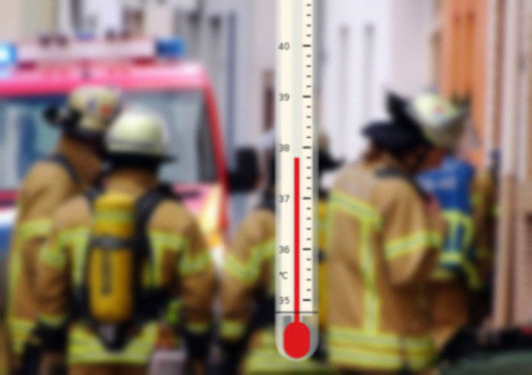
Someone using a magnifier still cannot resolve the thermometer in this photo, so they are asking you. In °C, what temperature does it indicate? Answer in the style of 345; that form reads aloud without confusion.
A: 37.8
